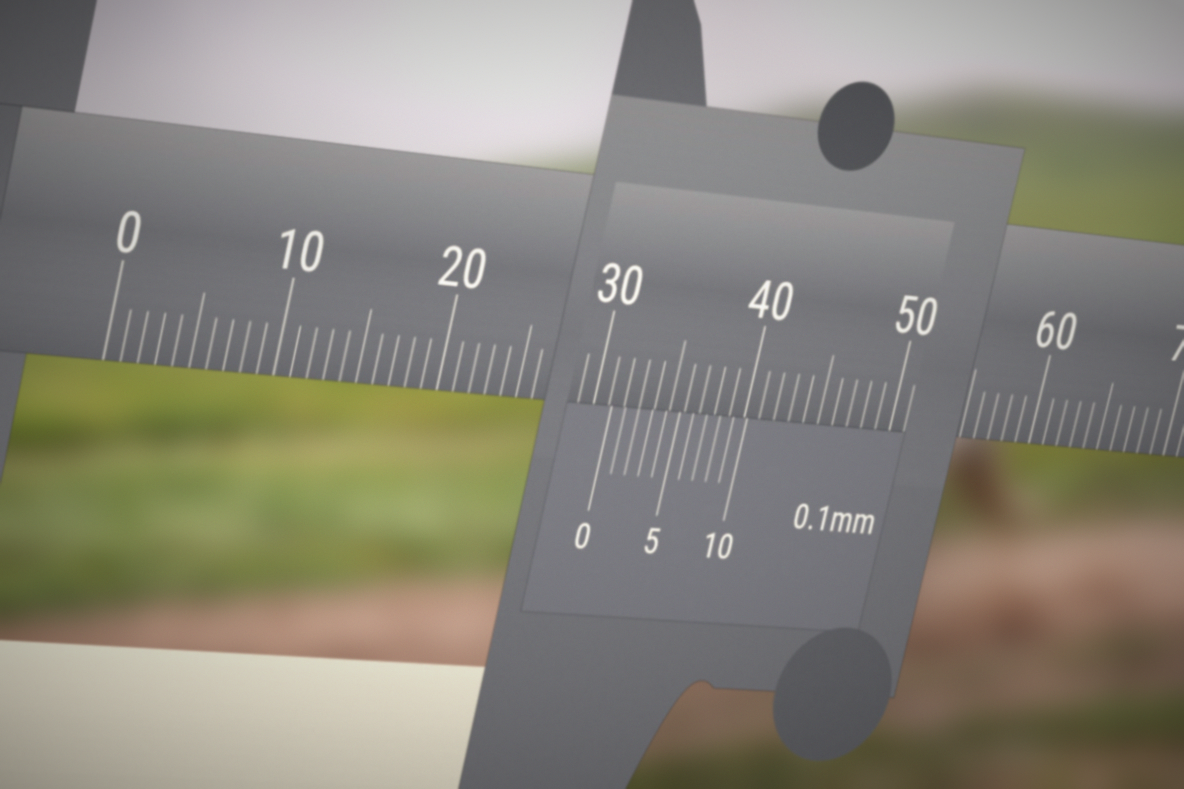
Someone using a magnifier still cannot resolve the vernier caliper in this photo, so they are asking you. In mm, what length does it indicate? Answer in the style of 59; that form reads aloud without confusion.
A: 31.2
